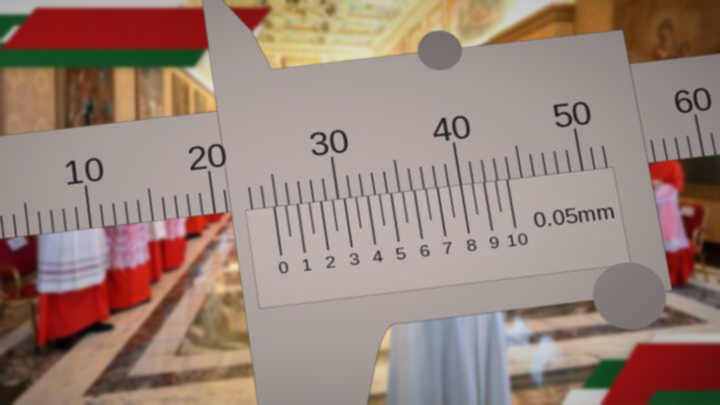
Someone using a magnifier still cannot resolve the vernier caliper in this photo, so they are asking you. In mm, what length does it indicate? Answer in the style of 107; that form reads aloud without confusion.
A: 24.8
